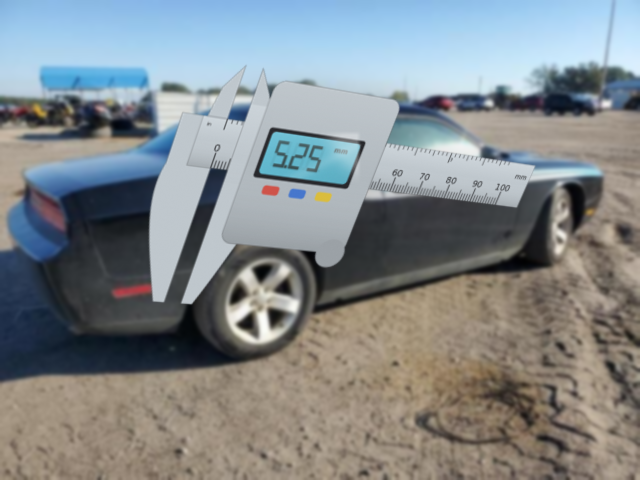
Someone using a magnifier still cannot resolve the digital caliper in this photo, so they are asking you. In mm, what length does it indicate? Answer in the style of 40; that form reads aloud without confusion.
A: 5.25
